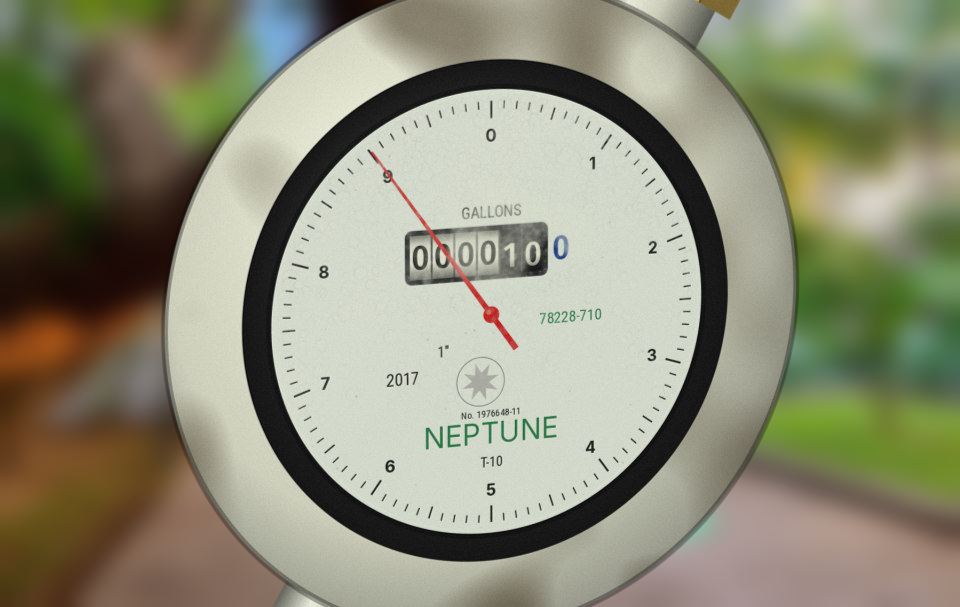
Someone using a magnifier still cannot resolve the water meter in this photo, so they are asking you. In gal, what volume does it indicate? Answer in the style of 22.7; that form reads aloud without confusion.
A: 99.0
